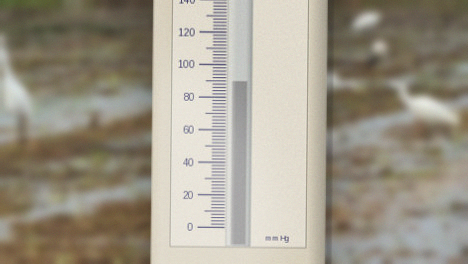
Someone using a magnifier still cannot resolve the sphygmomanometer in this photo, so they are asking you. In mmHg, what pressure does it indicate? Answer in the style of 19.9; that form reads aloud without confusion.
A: 90
